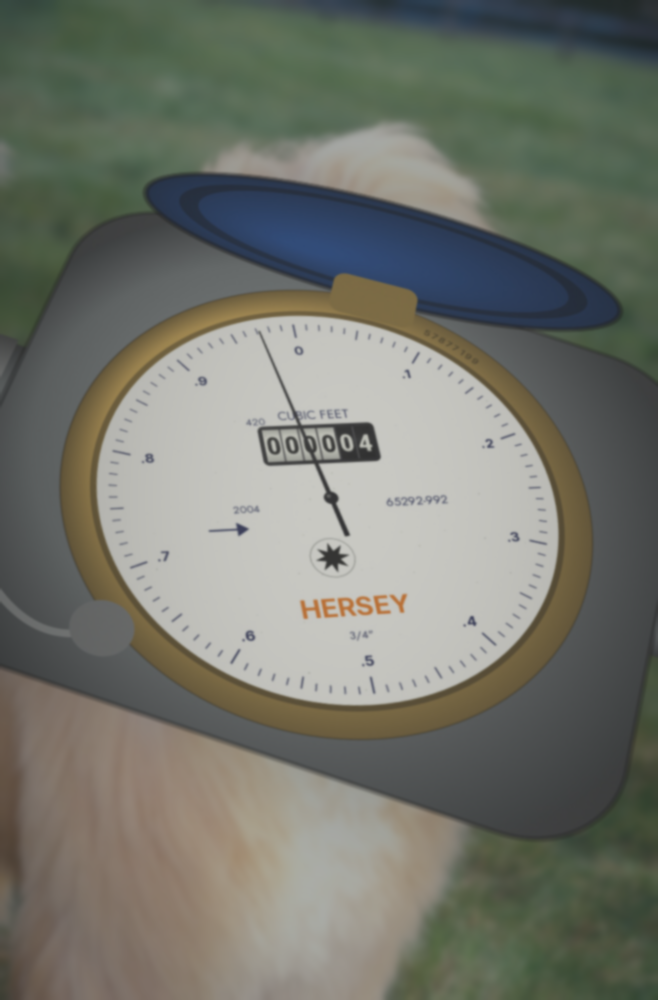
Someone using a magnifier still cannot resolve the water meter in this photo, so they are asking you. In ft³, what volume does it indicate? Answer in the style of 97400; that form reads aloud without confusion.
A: 3.97
